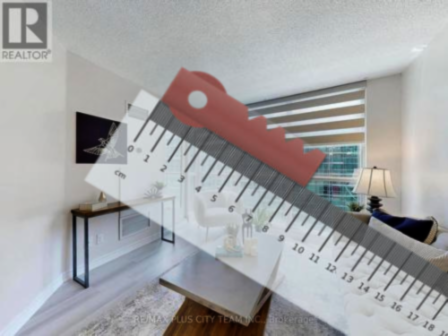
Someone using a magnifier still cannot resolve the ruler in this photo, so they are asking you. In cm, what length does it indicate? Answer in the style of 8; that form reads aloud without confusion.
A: 8.5
